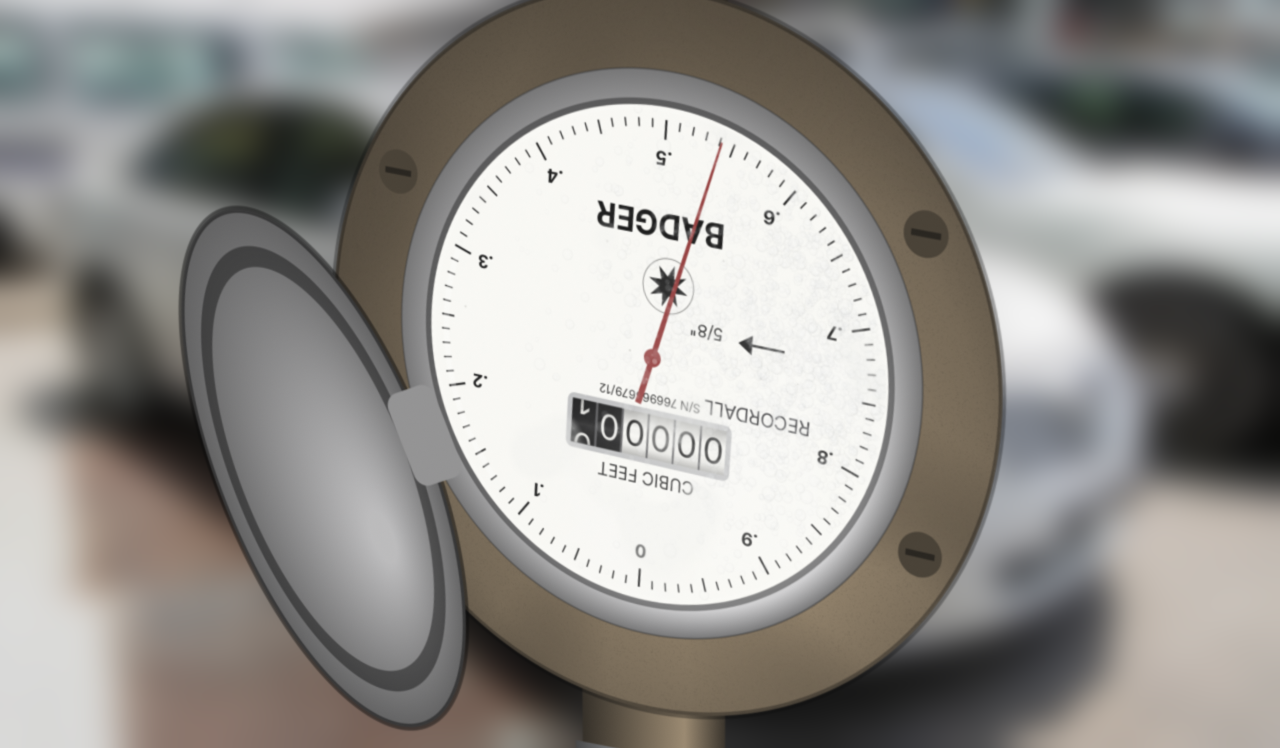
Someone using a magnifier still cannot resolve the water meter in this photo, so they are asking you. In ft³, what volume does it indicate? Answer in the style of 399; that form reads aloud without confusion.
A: 0.54
